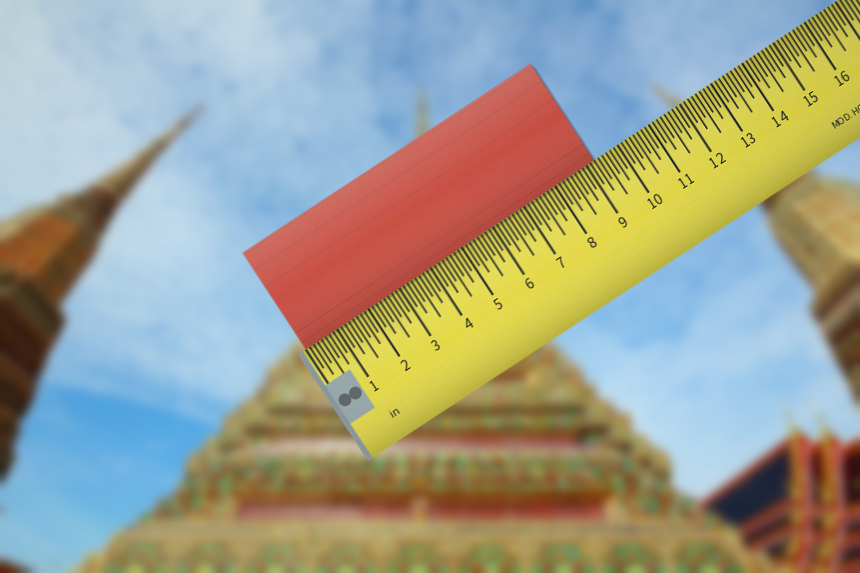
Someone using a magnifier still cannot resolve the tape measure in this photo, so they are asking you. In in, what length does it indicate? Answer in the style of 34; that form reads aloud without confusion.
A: 9.25
